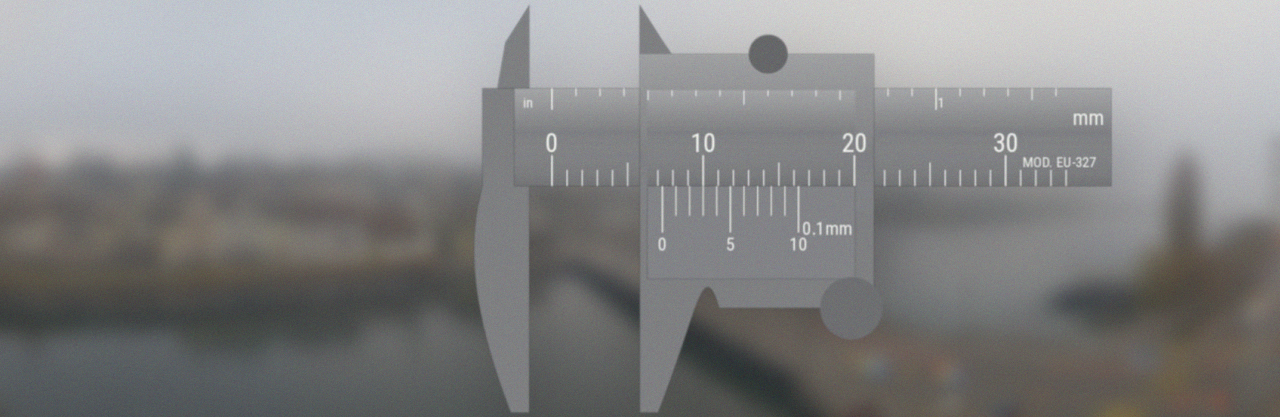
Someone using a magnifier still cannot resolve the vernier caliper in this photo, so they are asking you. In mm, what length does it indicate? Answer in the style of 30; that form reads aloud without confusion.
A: 7.3
